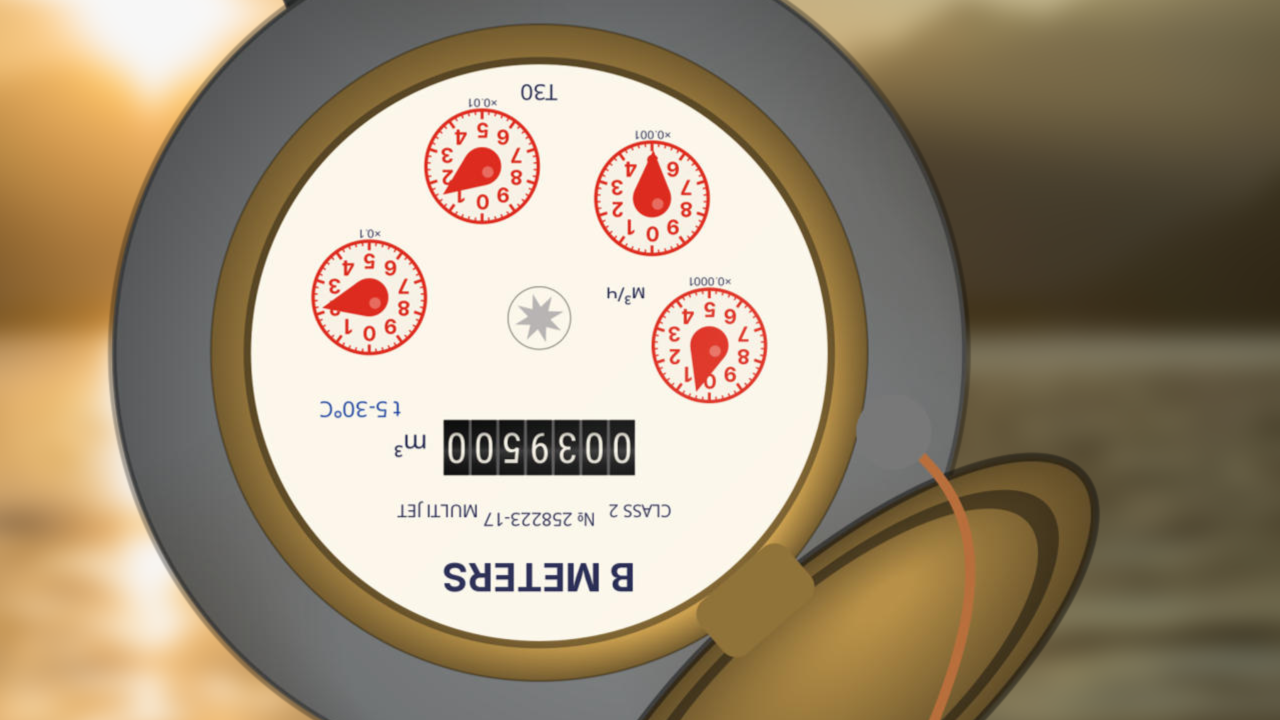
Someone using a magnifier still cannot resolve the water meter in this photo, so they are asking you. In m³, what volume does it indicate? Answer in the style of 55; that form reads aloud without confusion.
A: 39500.2150
